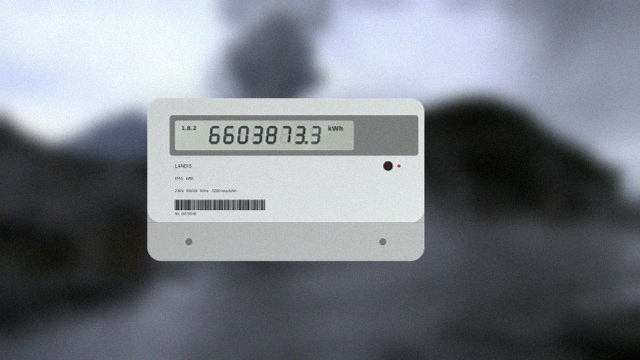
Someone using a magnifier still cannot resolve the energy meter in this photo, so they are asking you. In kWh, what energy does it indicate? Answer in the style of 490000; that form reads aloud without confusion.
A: 6603873.3
